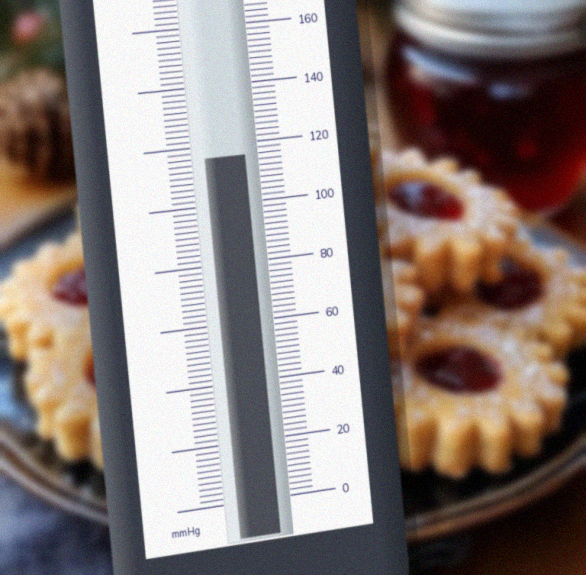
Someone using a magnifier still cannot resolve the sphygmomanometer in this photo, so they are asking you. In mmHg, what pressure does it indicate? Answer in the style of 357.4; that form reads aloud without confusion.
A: 116
